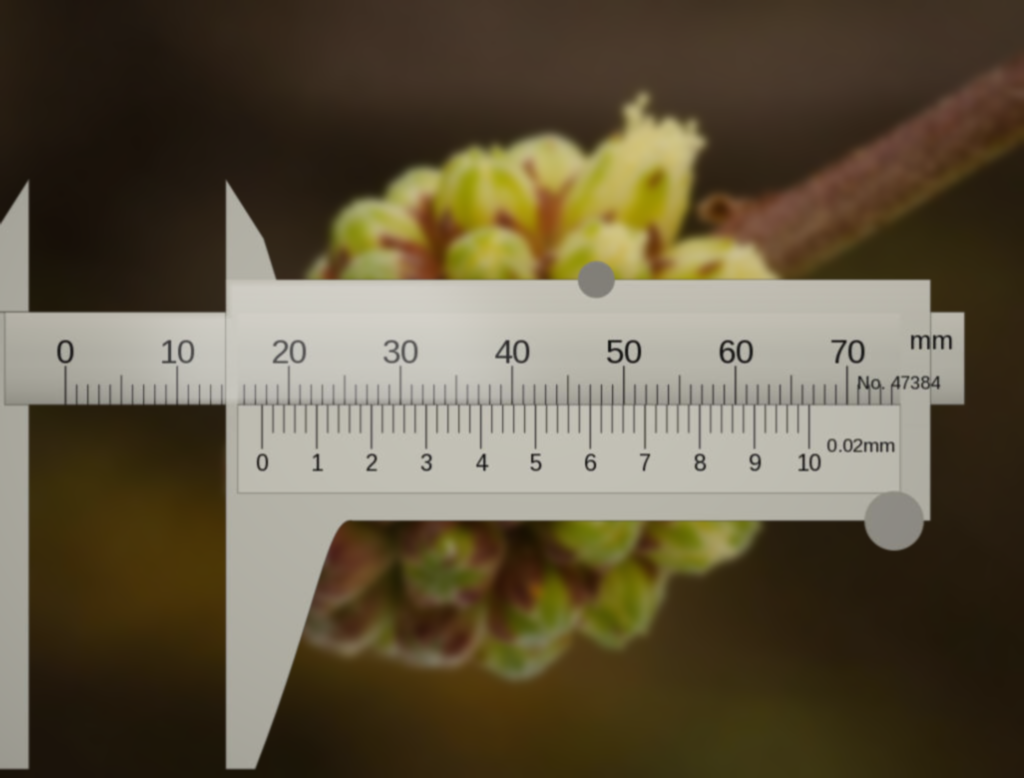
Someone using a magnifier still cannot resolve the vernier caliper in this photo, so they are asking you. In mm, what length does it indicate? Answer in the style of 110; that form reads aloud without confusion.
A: 17.6
